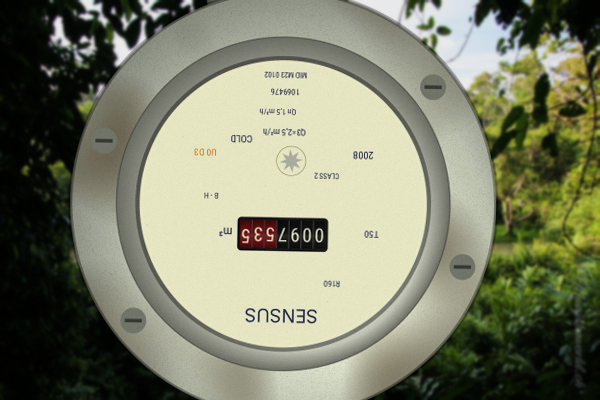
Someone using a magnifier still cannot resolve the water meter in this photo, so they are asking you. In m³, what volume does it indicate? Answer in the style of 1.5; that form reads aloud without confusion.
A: 97.535
